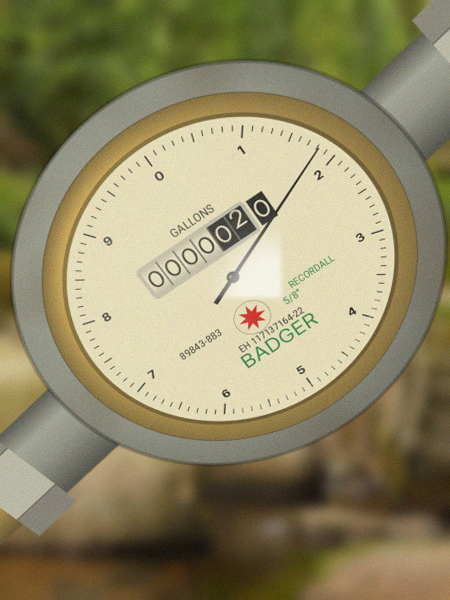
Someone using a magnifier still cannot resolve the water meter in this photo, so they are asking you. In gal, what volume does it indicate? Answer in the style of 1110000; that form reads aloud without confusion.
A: 21.8
